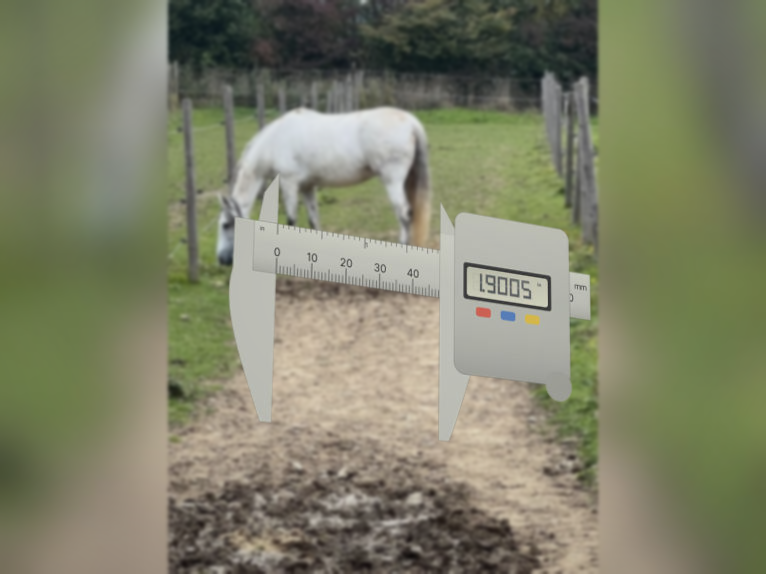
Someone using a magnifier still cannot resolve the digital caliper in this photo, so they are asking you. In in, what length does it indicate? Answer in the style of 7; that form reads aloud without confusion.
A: 1.9005
